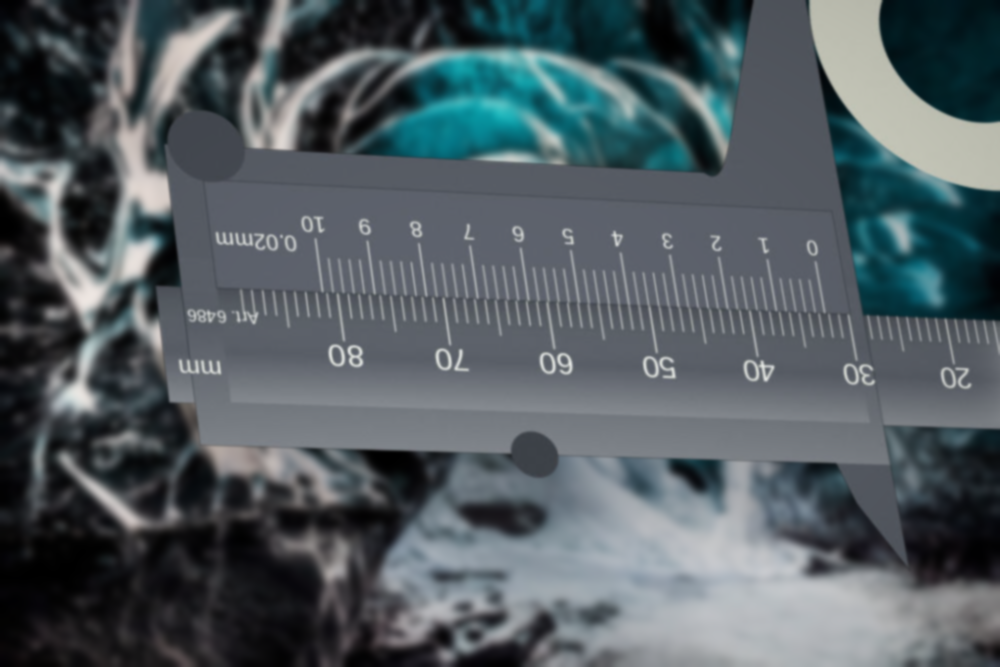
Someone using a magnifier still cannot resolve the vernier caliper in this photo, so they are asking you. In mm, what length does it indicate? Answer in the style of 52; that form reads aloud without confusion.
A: 32.4
